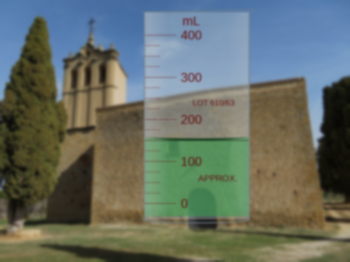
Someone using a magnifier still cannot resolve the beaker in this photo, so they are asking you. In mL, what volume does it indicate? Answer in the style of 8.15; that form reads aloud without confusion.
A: 150
